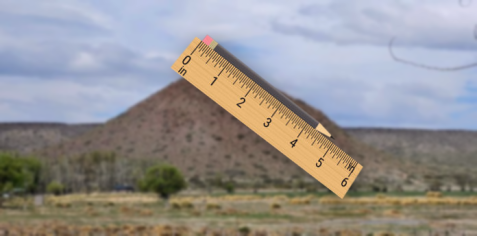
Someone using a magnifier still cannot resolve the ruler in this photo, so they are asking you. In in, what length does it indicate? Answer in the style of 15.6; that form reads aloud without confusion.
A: 5
